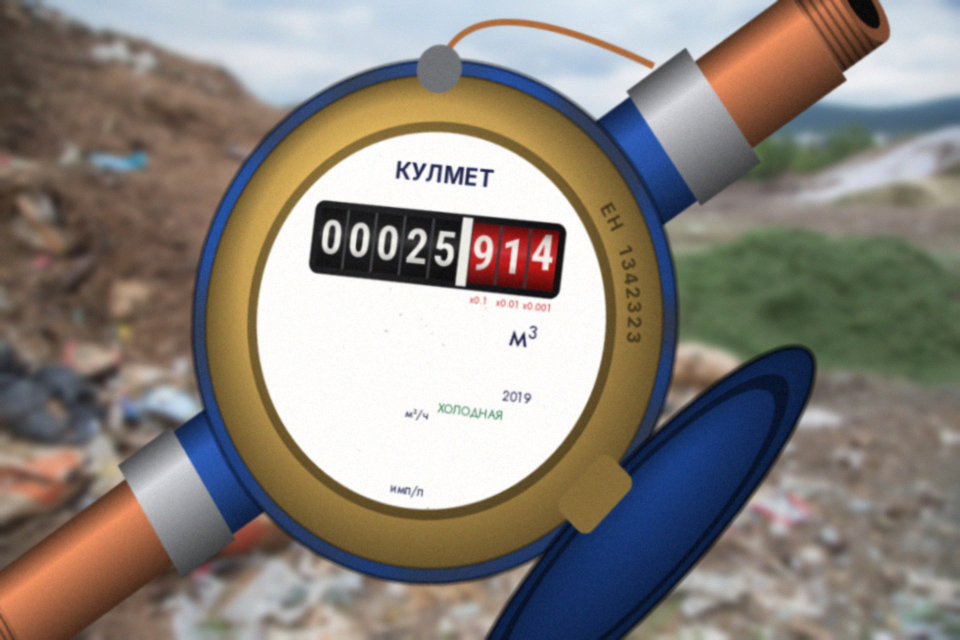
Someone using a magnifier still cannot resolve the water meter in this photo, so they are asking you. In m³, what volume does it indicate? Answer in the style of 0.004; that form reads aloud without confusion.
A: 25.914
